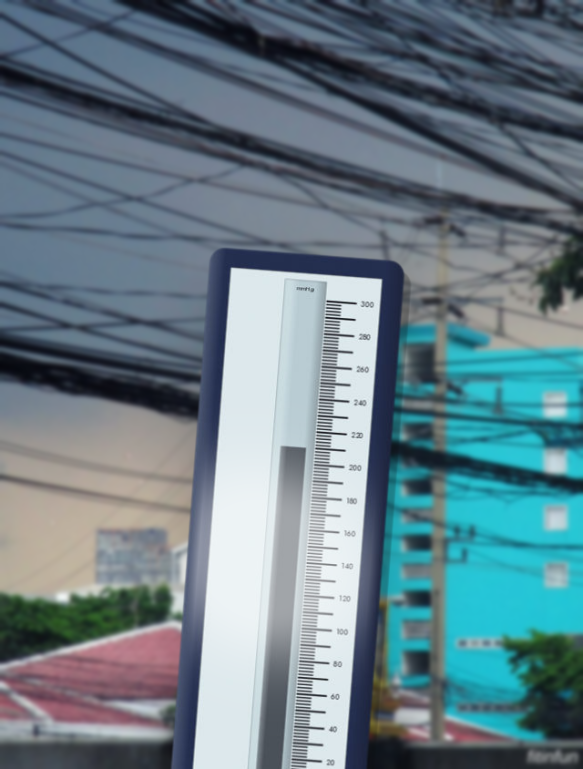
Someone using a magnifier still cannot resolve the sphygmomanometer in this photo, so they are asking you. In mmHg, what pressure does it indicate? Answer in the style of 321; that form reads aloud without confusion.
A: 210
